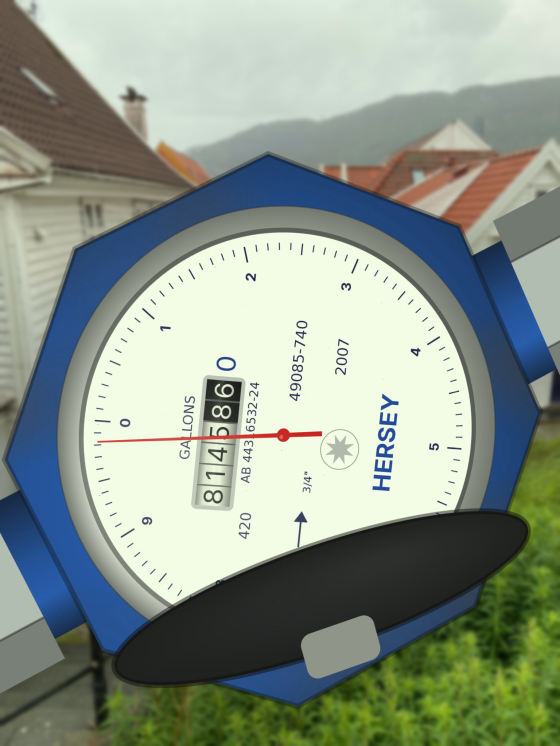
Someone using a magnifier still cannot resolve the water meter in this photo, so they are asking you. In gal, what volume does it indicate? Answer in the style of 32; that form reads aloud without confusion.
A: 8145859.8
